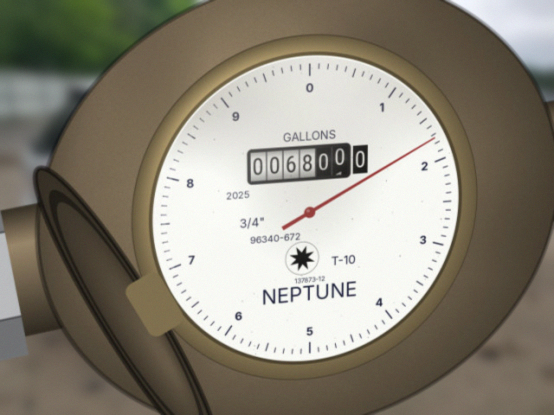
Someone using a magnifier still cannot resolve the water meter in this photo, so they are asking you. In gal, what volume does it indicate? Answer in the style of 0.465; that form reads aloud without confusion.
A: 68001.7
